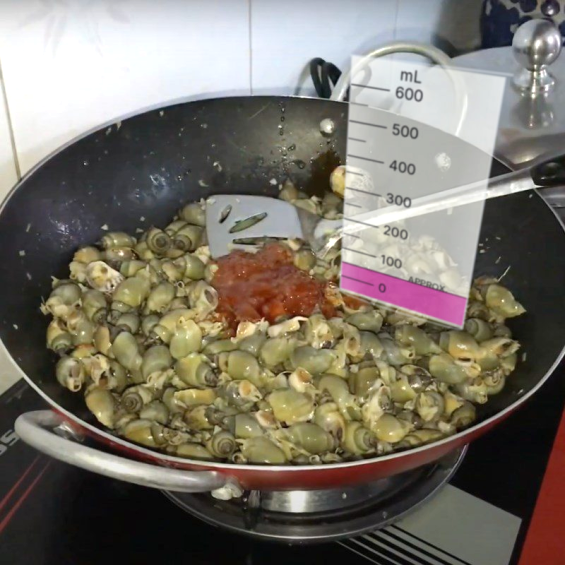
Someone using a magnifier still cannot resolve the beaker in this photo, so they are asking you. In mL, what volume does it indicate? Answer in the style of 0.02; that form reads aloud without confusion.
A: 50
